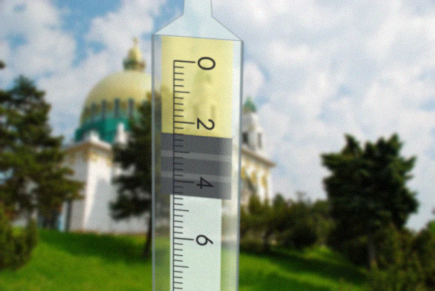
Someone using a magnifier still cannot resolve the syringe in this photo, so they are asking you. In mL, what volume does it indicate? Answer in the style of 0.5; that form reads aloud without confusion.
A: 2.4
